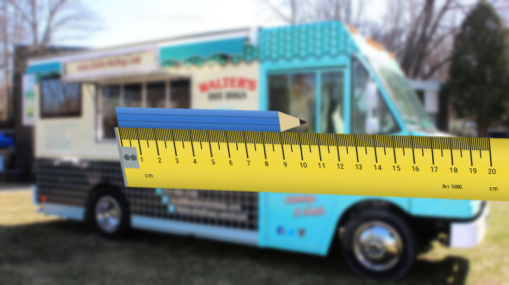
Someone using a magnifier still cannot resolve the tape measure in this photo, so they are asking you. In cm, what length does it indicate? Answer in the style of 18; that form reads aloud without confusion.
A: 10.5
